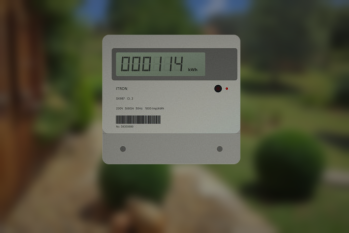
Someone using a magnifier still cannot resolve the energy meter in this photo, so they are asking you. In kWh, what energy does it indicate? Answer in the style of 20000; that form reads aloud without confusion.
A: 114
